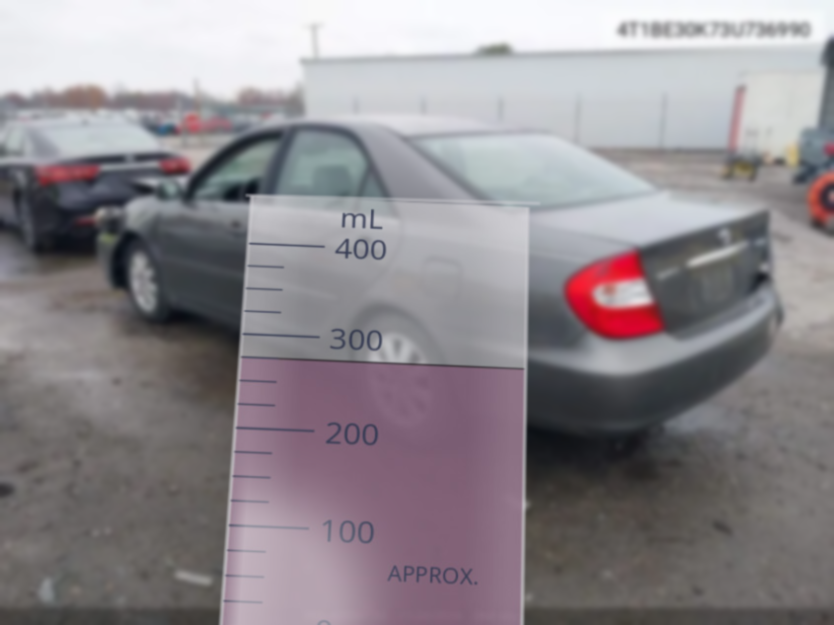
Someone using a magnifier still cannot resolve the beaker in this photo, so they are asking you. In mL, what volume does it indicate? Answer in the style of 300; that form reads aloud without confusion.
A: 275
